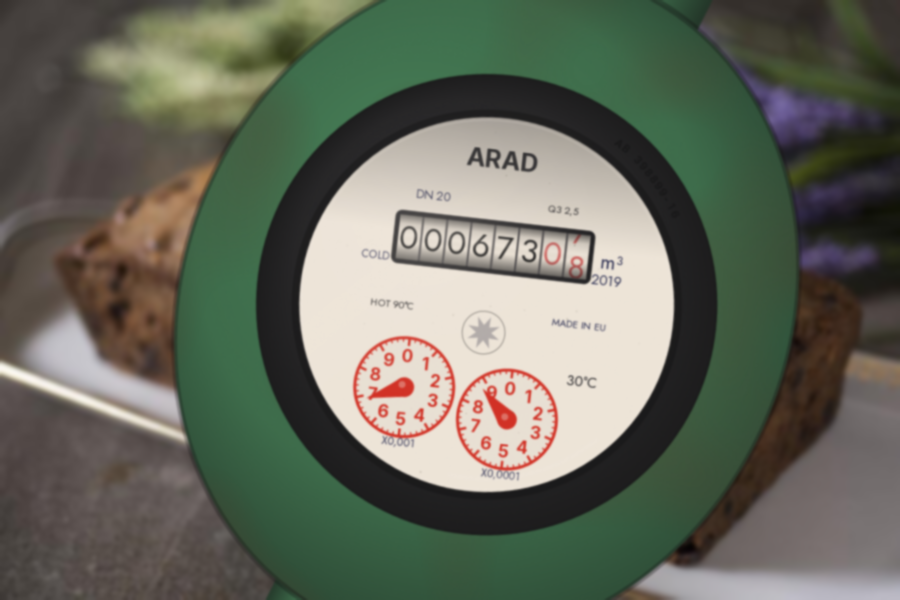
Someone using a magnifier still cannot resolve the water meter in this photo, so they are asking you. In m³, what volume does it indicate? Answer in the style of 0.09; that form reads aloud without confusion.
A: 673.0768
